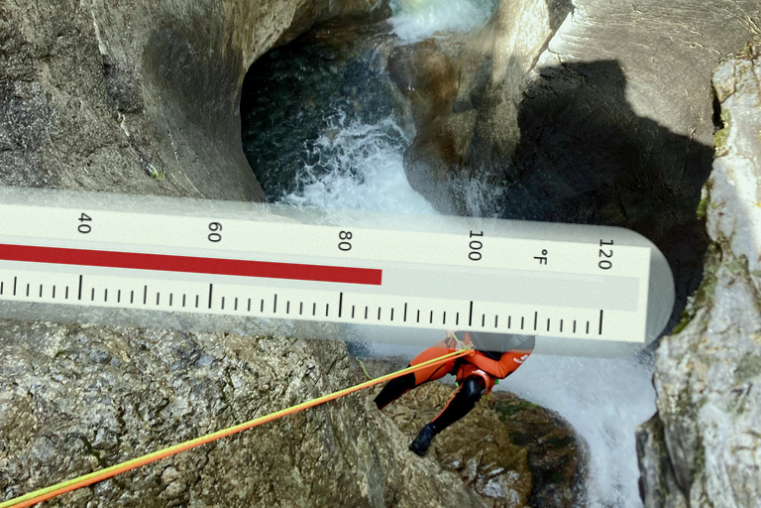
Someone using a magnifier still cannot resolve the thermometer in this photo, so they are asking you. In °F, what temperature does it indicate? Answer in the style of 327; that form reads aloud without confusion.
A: 86
